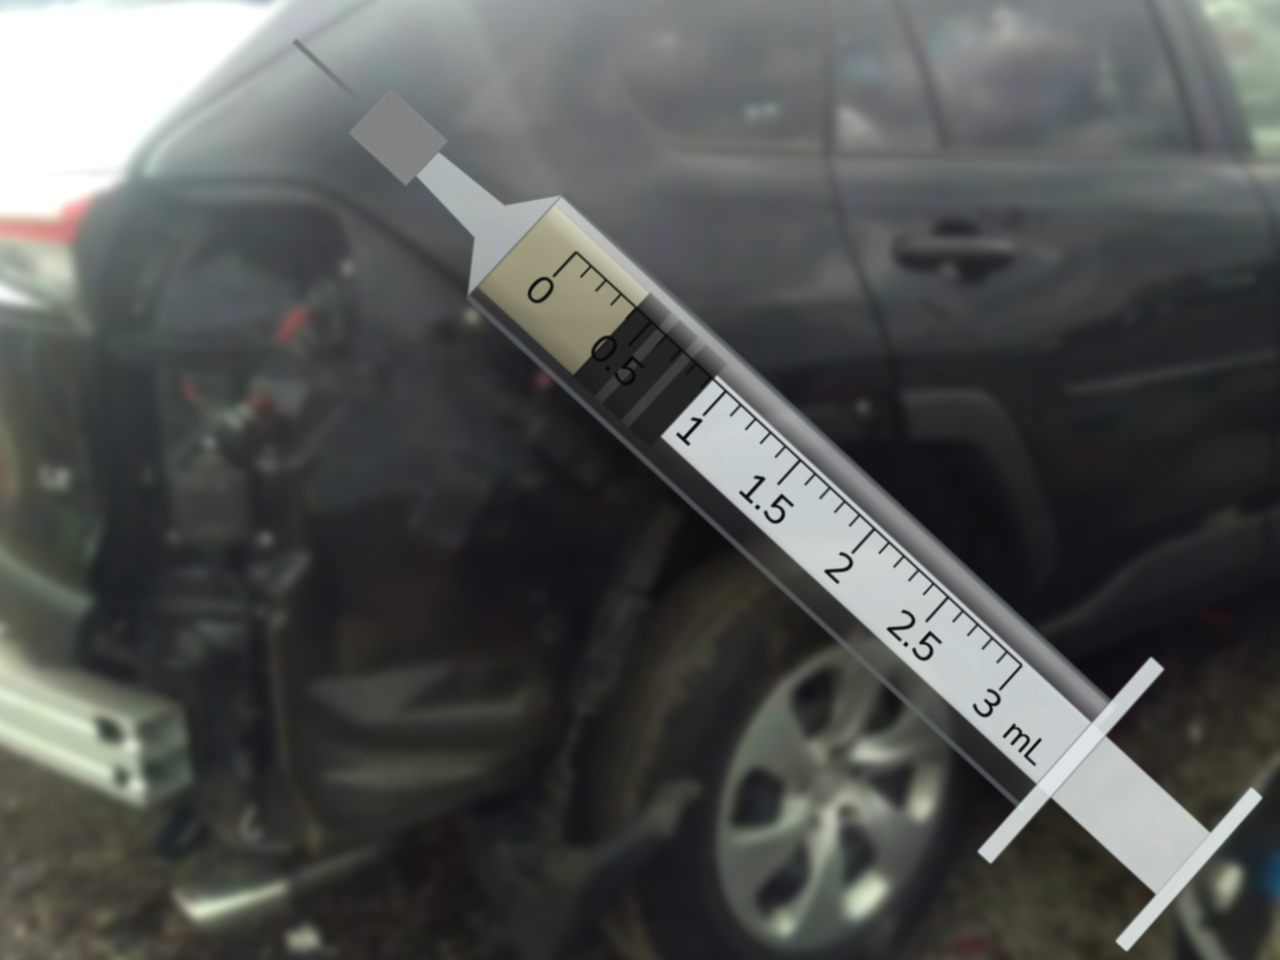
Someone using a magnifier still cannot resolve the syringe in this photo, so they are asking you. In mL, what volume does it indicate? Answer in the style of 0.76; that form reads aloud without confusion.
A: 0.4
